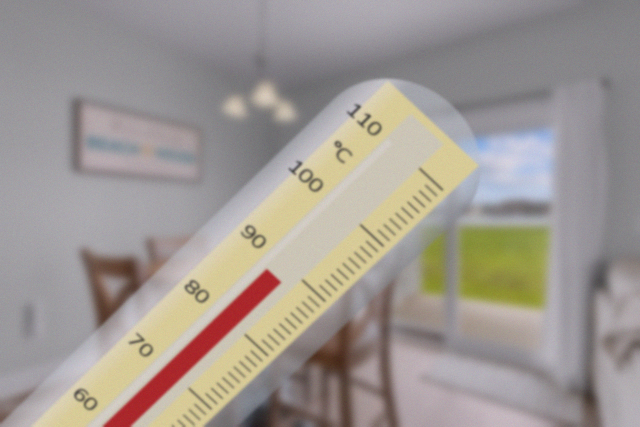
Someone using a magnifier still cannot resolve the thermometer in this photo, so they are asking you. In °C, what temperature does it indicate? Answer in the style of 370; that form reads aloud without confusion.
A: 88
